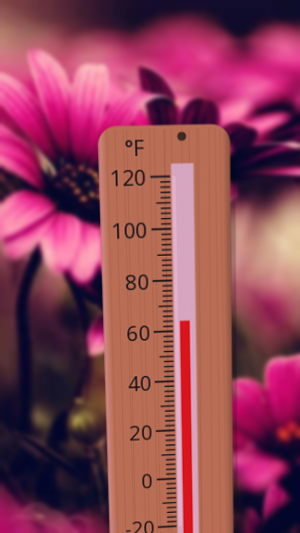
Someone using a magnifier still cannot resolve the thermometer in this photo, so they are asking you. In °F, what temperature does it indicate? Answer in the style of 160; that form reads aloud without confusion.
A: 64
